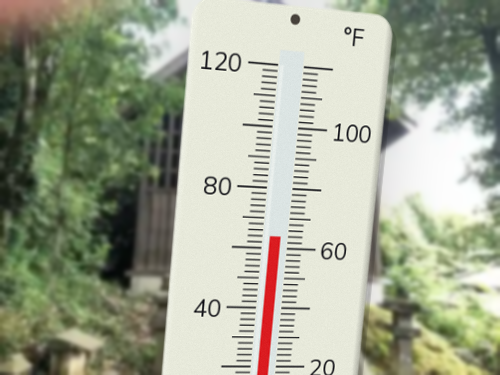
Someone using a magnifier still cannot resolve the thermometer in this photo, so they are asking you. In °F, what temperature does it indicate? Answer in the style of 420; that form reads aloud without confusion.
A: 64
